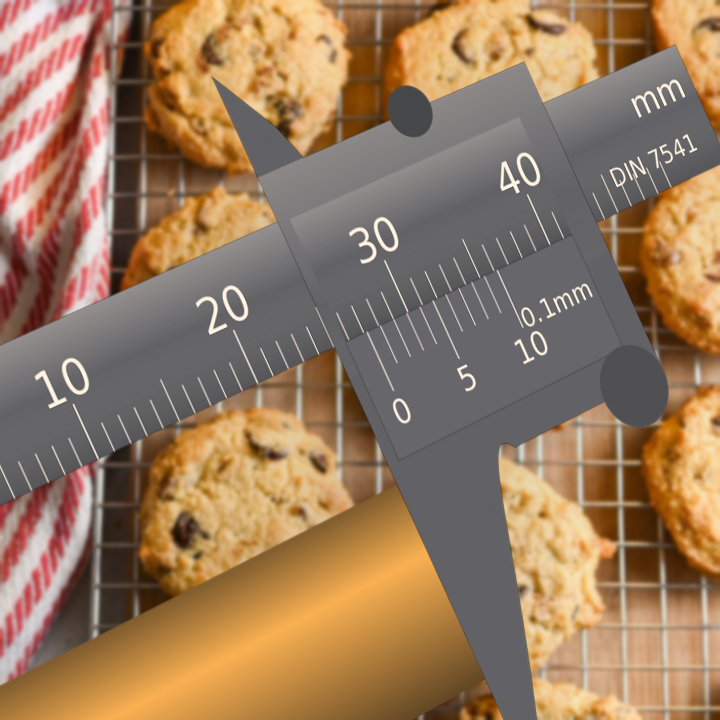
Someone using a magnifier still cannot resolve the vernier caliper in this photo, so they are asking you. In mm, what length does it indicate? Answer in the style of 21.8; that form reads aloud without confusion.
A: 27.2
